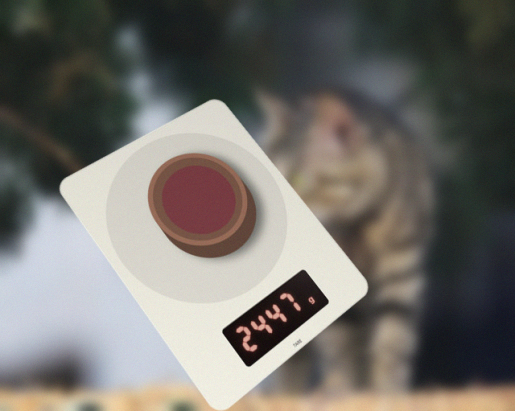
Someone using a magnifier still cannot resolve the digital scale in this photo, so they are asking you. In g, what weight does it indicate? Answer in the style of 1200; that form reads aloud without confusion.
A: 2447
